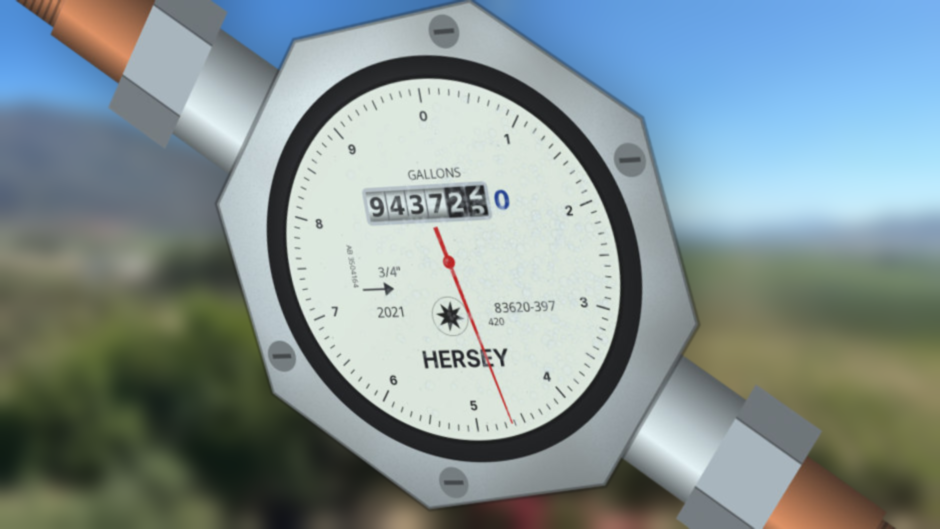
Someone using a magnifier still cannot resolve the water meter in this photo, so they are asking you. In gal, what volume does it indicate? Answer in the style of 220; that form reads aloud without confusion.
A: 9437224.6
